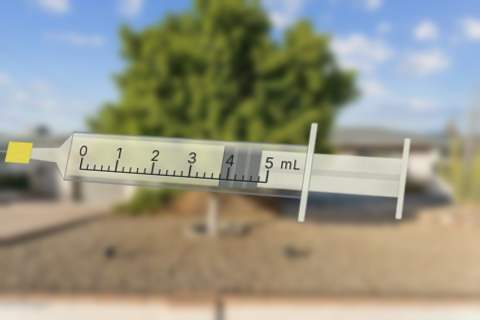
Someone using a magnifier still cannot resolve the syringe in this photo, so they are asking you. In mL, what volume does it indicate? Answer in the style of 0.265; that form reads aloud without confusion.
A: 3.8
